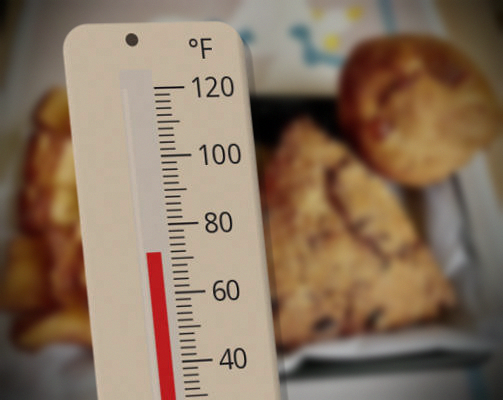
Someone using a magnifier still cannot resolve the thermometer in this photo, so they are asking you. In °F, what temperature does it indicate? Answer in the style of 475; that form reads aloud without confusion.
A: 72
